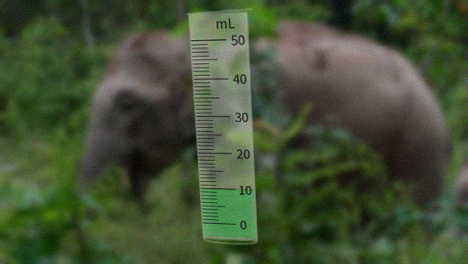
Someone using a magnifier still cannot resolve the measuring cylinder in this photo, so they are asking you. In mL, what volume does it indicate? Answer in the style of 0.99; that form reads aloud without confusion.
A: 10
